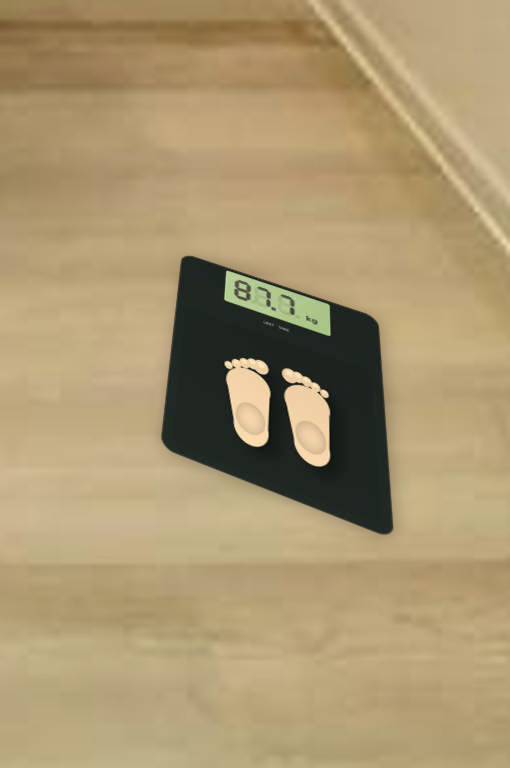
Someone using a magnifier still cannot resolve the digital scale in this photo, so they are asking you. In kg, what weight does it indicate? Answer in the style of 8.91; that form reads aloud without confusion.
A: 87.7
